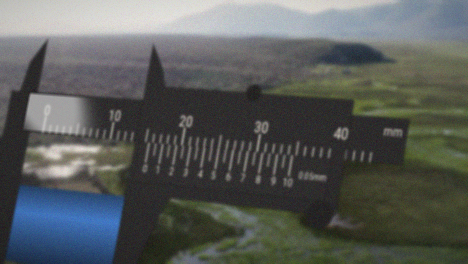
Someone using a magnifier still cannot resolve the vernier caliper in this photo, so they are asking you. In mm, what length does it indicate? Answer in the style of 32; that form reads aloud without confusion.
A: 15.5
